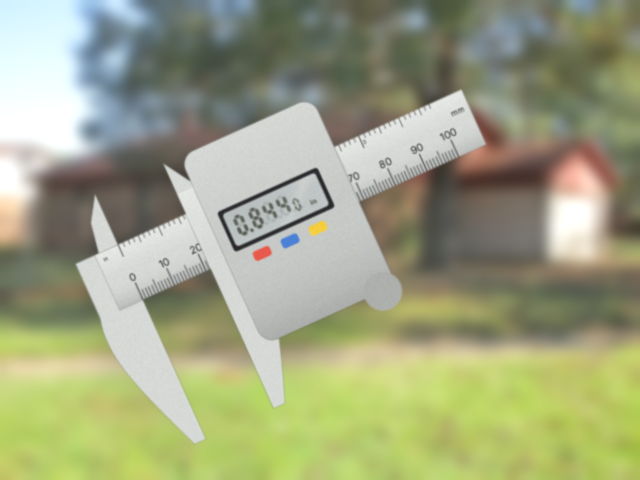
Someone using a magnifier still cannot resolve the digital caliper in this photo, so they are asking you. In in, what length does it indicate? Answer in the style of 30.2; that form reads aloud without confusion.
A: 0.8440
